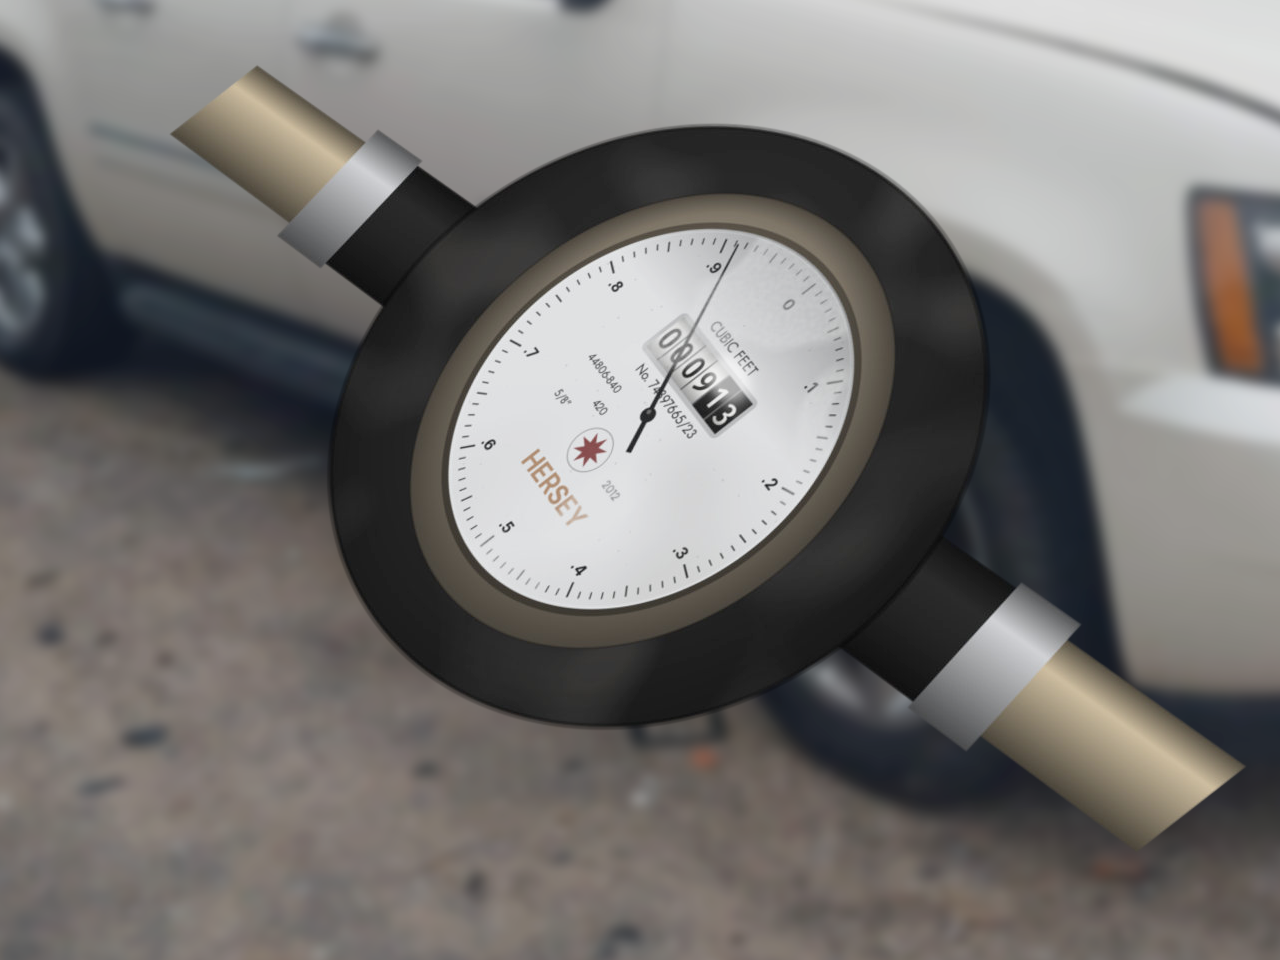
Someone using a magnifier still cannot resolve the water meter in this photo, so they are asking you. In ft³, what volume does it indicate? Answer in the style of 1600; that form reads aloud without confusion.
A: 912.91
